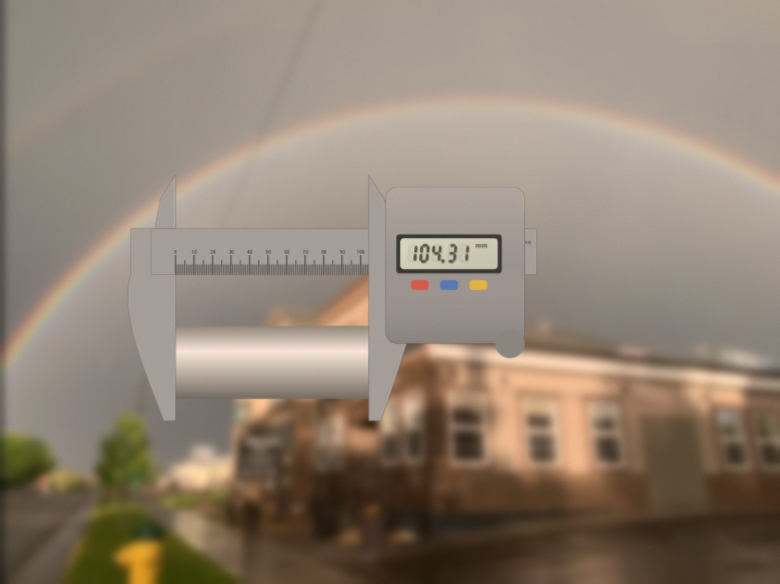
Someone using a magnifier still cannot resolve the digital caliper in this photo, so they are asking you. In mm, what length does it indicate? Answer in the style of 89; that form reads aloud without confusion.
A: 104.31
